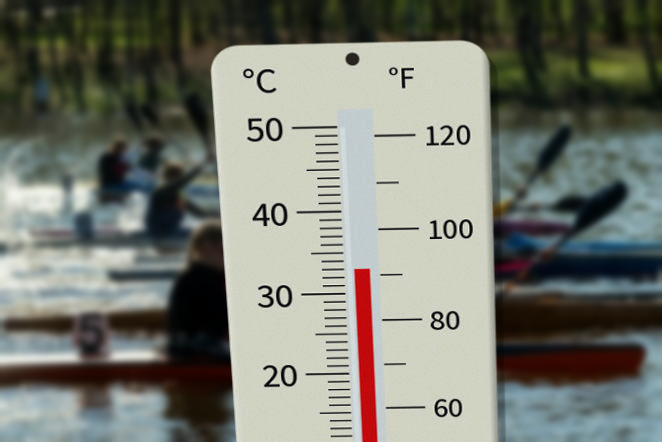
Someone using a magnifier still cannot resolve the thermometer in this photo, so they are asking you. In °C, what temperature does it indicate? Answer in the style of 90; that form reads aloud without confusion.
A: 33
